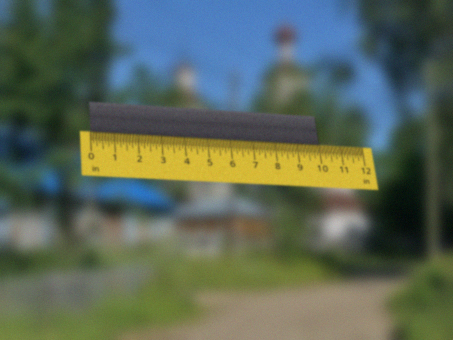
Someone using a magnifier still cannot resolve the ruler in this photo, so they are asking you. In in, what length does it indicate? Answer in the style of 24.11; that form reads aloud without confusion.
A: 10
